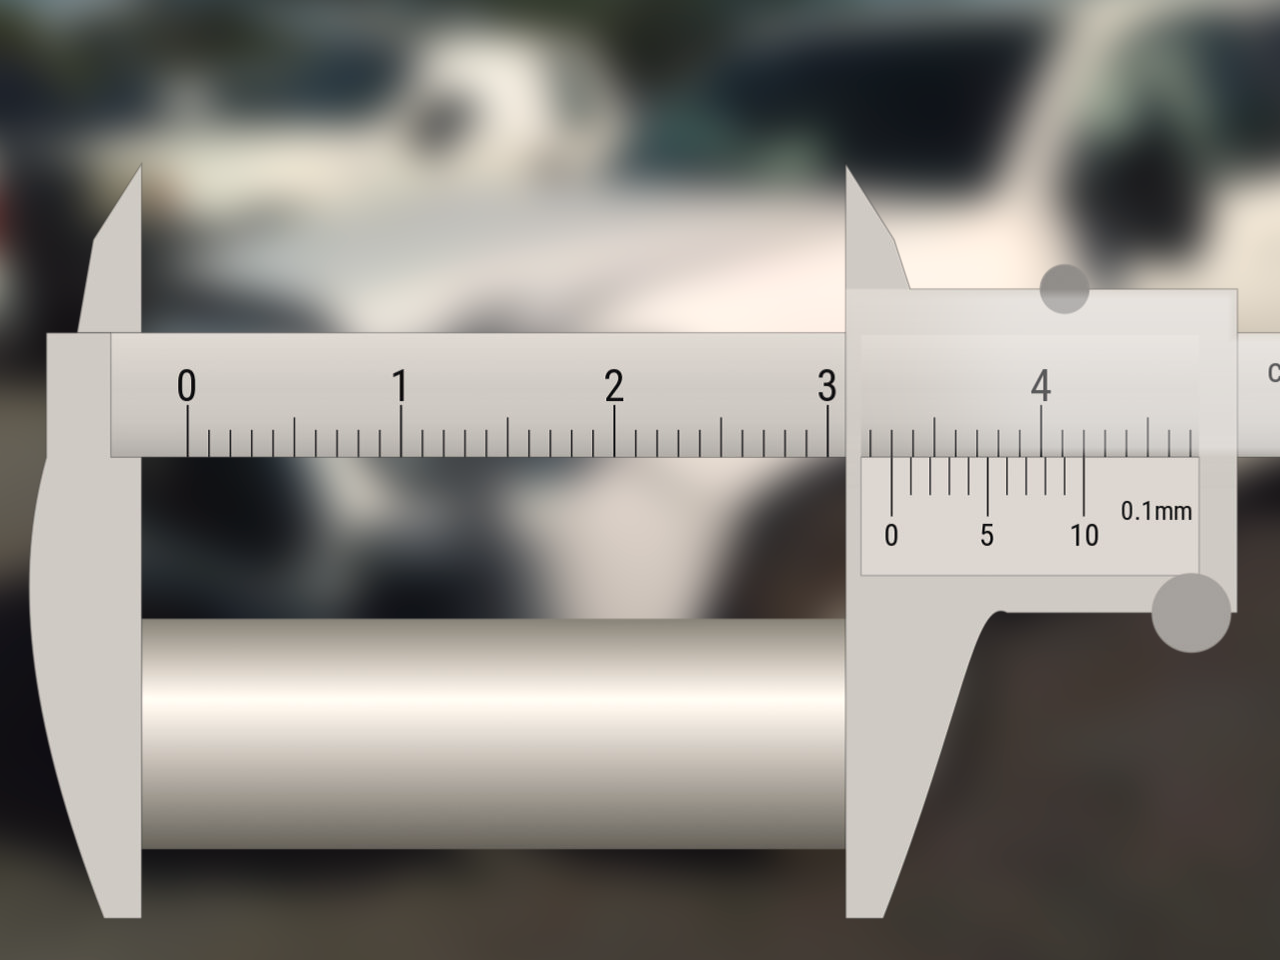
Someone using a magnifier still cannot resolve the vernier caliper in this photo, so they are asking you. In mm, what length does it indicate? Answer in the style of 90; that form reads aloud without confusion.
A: 33.0
